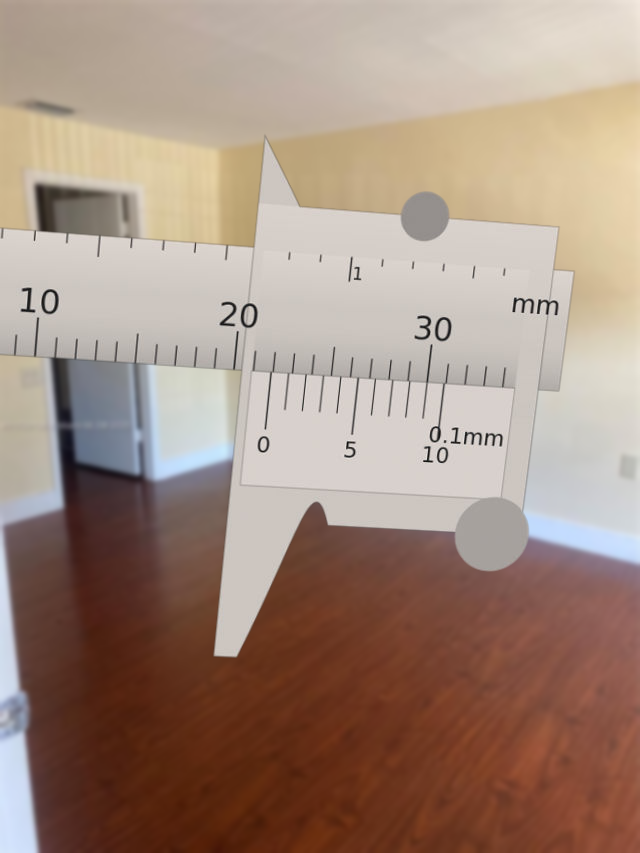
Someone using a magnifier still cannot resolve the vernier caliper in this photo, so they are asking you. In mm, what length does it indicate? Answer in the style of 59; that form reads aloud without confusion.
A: 21.9
